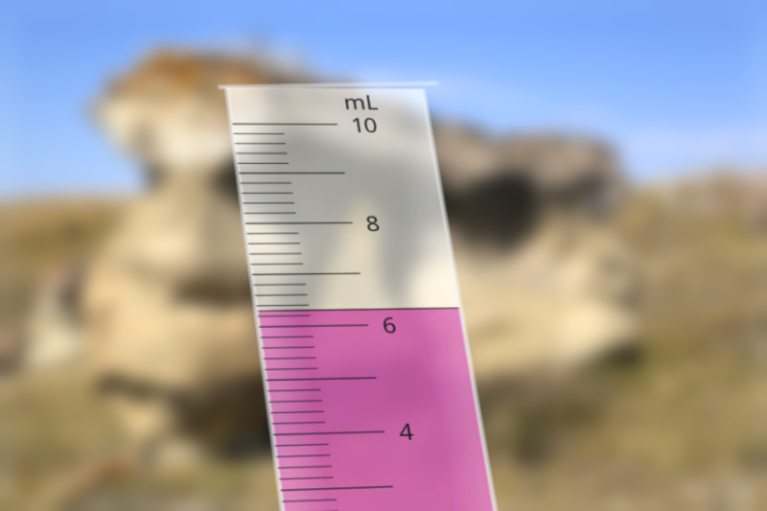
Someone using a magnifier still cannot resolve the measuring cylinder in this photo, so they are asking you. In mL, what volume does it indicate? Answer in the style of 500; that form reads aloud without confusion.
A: 6.3
